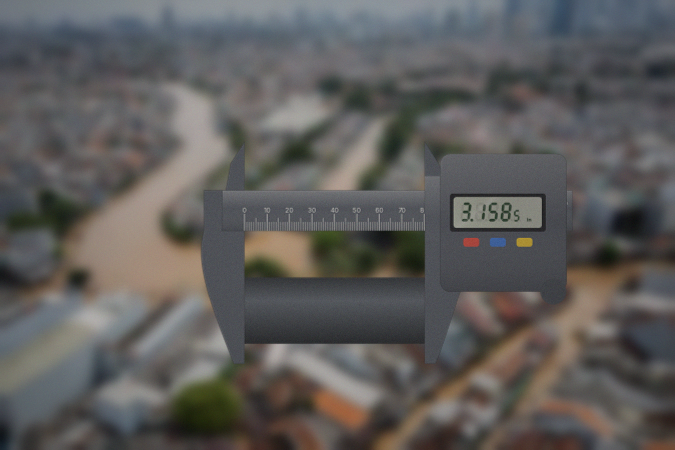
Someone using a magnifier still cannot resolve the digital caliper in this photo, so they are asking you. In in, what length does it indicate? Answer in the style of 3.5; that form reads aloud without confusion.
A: 3.1585
